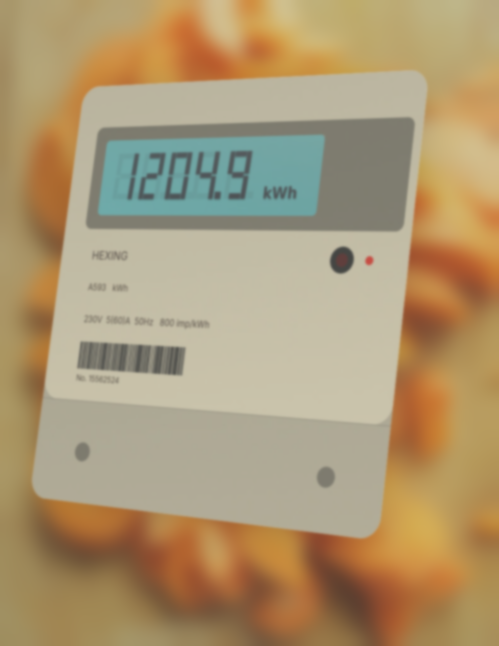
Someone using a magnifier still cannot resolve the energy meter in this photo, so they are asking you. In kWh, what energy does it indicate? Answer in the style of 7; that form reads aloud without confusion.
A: 1204.9
